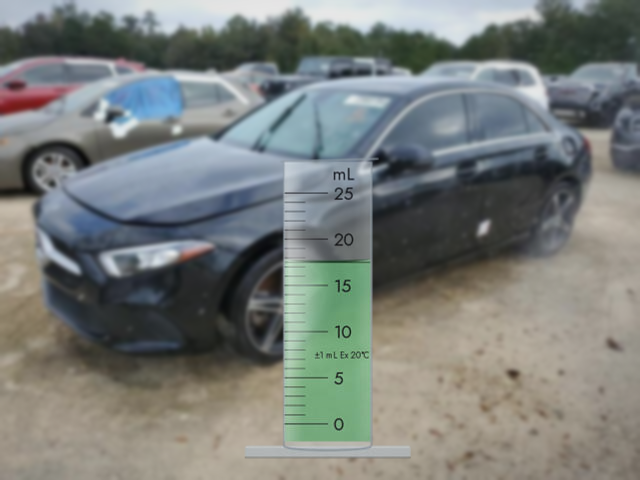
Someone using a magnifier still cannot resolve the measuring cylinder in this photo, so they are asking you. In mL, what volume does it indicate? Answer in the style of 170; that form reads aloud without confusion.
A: 17.5
